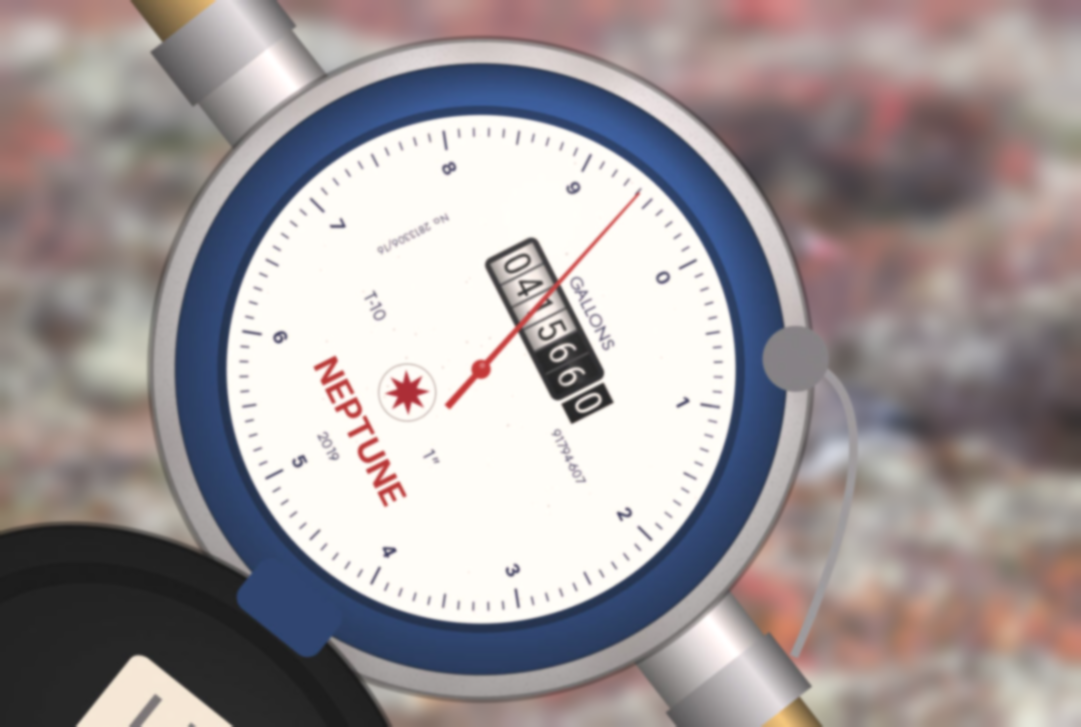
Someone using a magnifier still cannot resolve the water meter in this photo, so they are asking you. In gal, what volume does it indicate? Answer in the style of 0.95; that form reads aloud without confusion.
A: 415659.4
